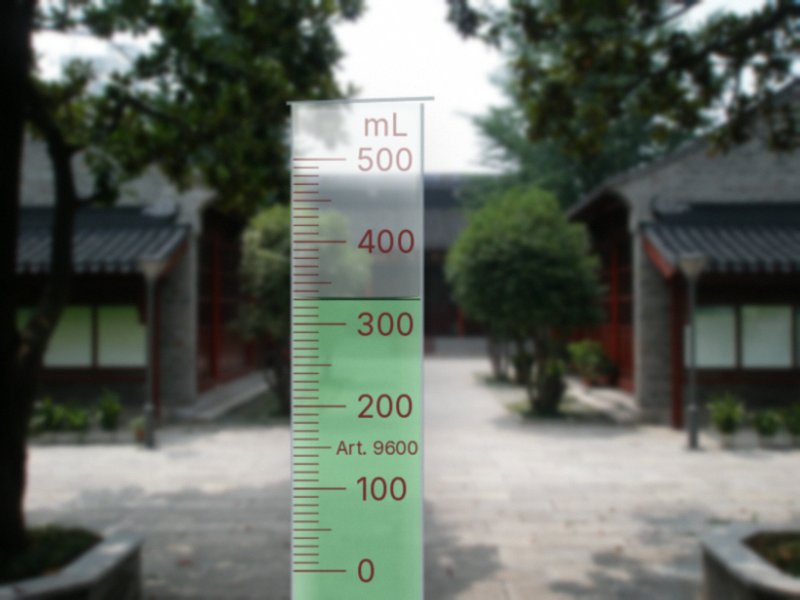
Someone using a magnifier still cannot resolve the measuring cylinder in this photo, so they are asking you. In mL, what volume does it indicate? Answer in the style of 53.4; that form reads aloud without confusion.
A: 330
